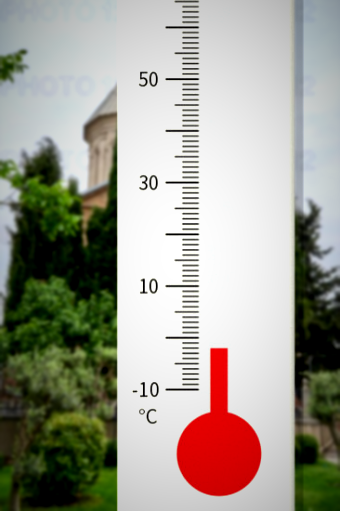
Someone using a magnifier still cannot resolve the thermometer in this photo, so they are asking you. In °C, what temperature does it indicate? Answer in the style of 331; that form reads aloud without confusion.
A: -2
